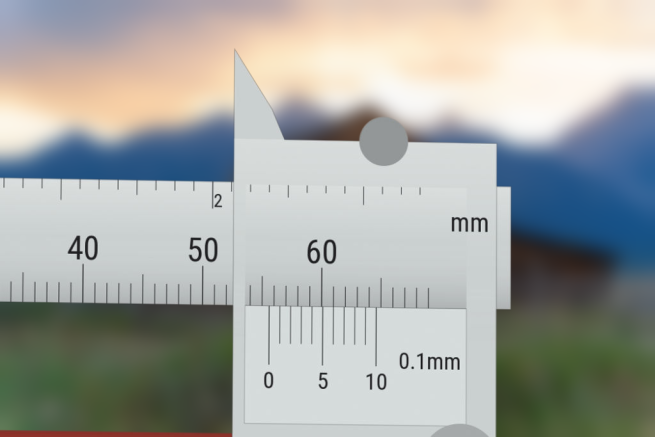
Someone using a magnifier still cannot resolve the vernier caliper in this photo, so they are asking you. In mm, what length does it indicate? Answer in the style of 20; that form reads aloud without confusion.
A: 55.6
